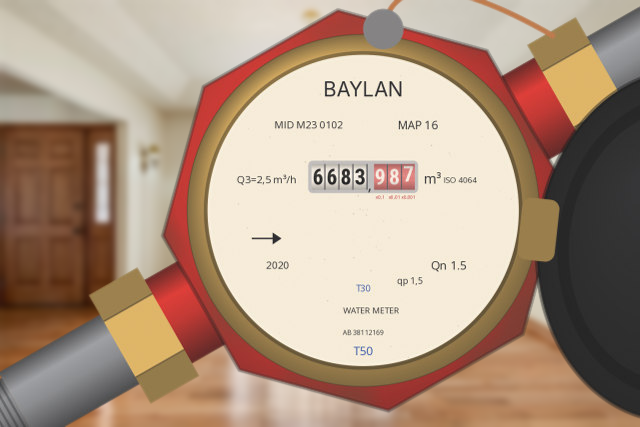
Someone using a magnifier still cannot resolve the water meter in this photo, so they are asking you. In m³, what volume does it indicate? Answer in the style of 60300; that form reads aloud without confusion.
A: 6683.987
